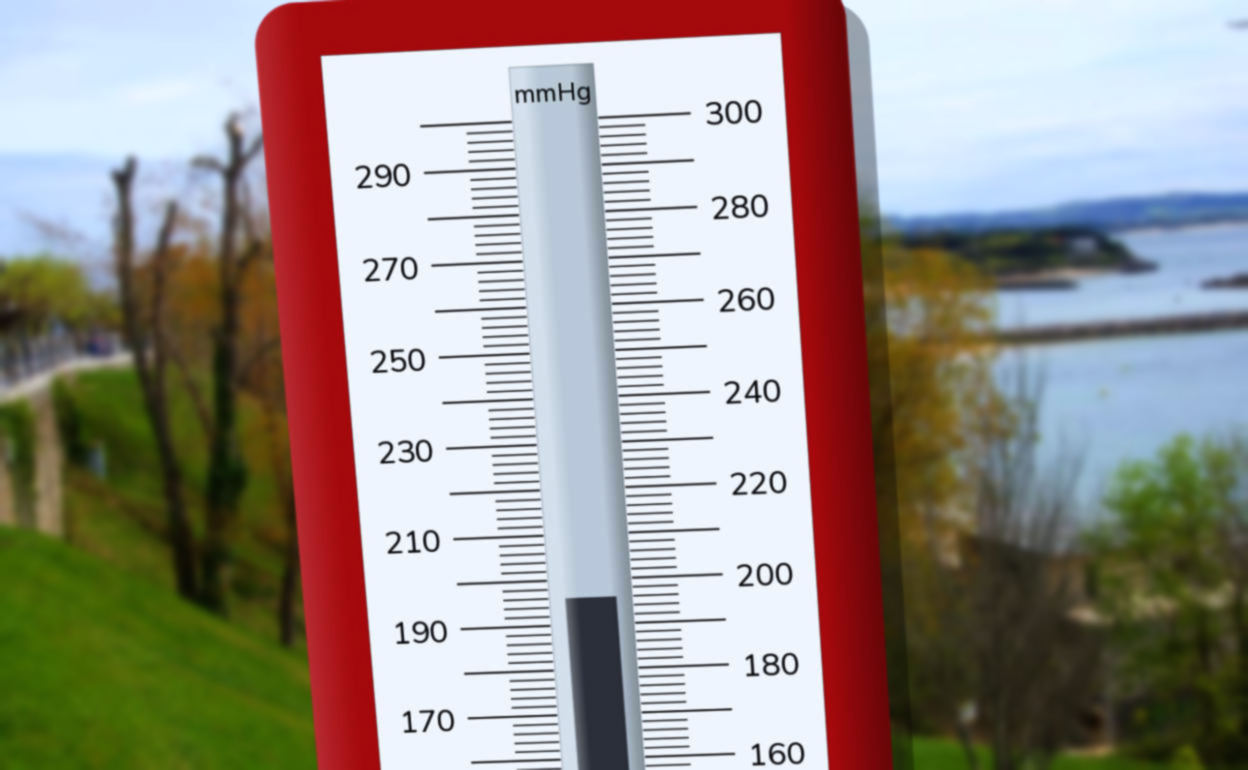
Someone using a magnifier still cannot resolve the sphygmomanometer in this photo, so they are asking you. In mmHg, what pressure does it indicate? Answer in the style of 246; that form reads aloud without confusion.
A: 196
